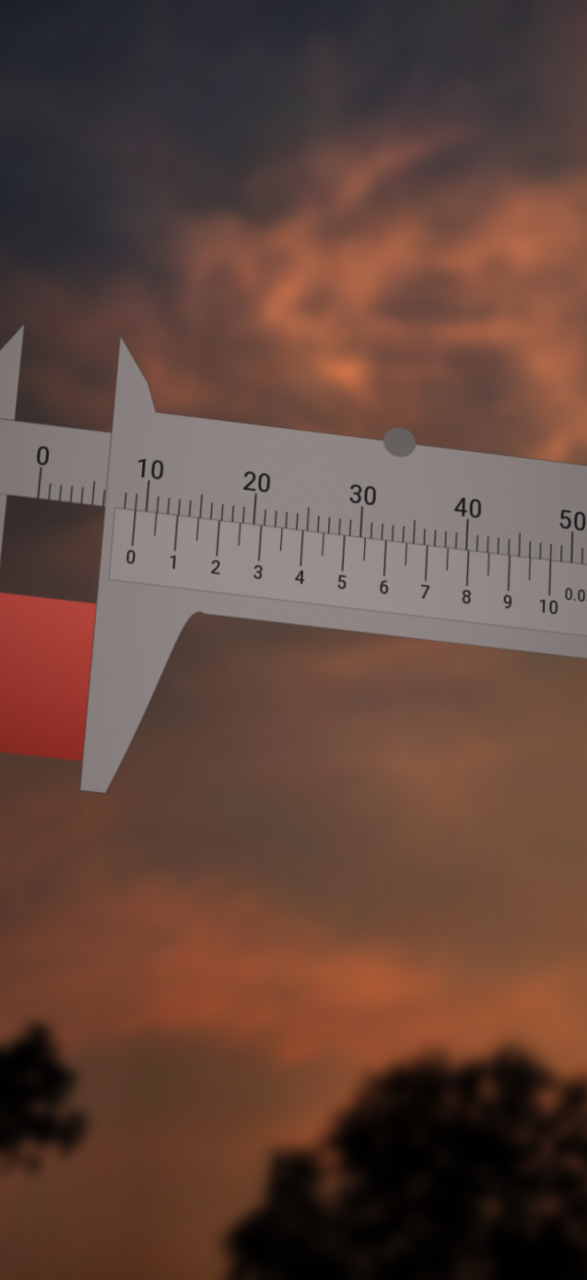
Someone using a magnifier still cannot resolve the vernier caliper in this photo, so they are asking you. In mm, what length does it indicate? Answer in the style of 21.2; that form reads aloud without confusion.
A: 9.0
